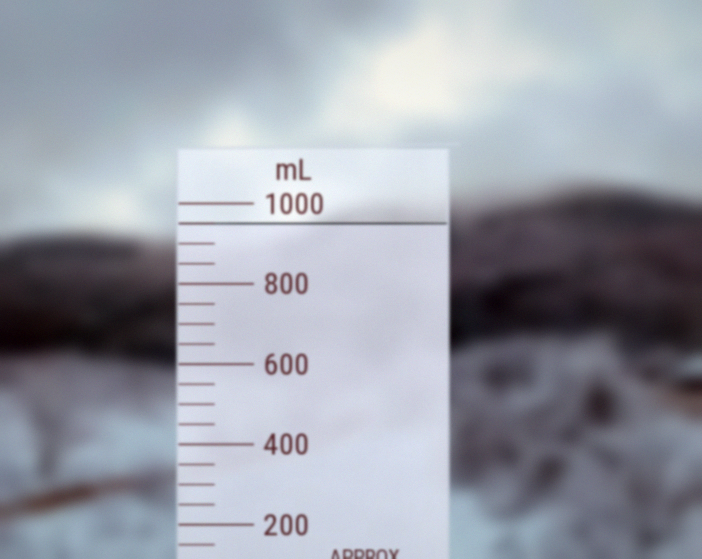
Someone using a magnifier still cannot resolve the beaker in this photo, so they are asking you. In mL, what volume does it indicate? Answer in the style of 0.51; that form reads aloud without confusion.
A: 950
